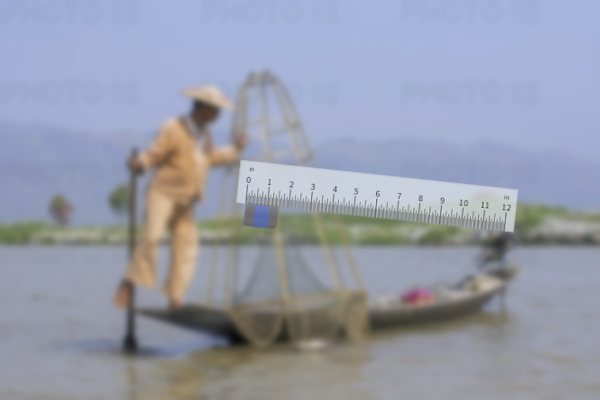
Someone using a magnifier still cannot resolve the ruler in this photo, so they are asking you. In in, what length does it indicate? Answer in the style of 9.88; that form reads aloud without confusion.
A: 1.5
